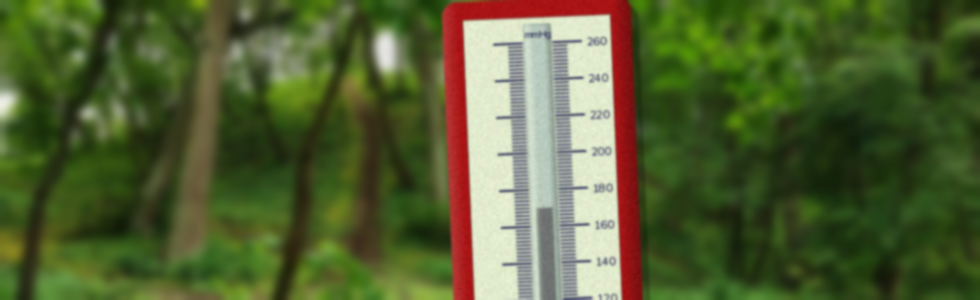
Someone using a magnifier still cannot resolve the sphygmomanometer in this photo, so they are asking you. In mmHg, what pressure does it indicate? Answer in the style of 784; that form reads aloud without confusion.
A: 170
